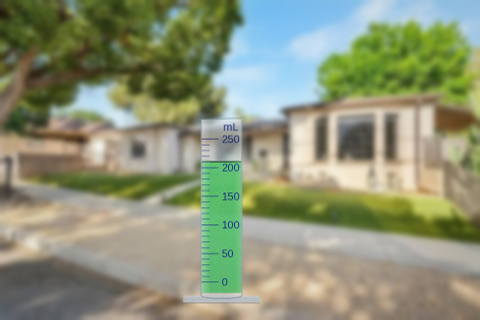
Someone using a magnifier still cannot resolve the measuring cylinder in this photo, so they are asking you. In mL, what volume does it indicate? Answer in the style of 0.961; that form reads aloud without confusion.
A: 210
